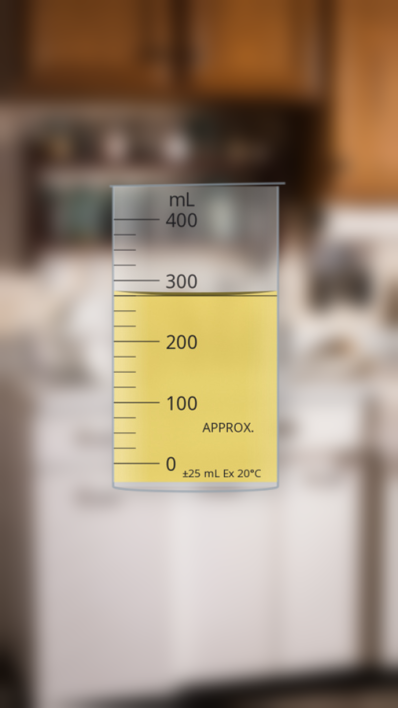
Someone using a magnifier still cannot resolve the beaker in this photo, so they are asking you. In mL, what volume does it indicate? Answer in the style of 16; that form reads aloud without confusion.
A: 275
